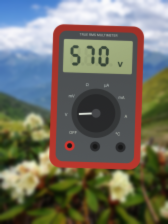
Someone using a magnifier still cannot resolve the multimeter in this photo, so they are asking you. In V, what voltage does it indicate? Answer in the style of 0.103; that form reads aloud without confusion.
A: 570
